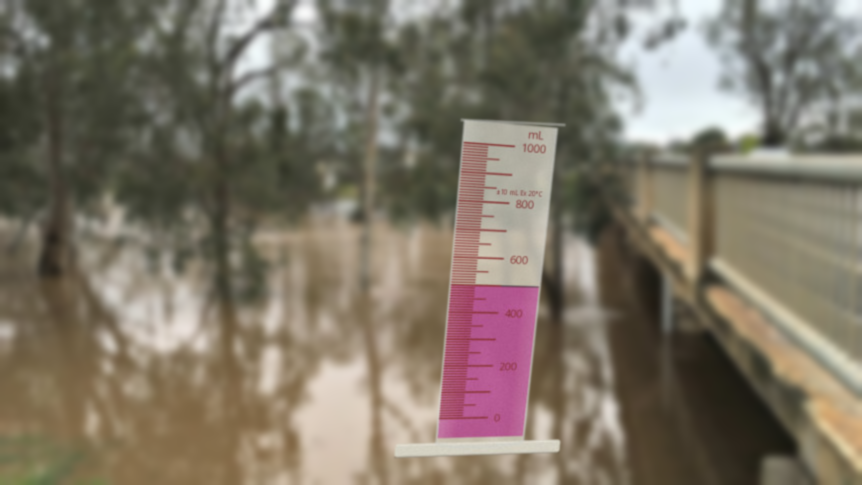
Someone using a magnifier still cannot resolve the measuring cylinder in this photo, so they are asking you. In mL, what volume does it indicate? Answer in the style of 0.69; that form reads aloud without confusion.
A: 500
